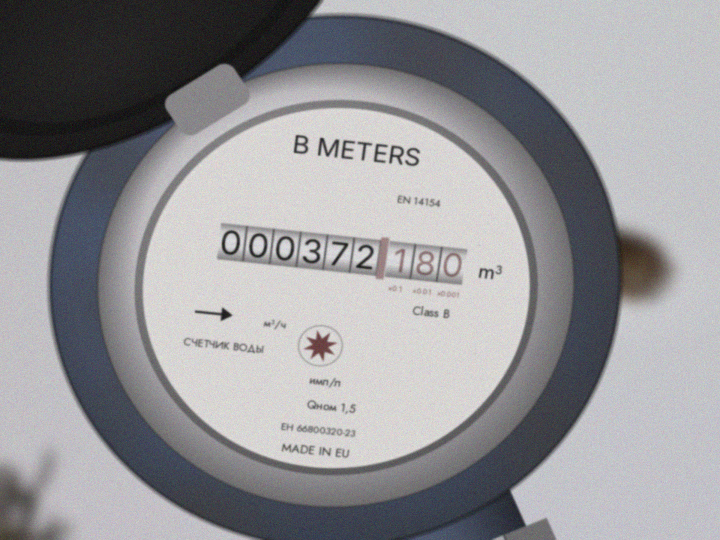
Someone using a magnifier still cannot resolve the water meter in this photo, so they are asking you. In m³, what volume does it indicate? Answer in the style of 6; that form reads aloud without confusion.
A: 372.180
